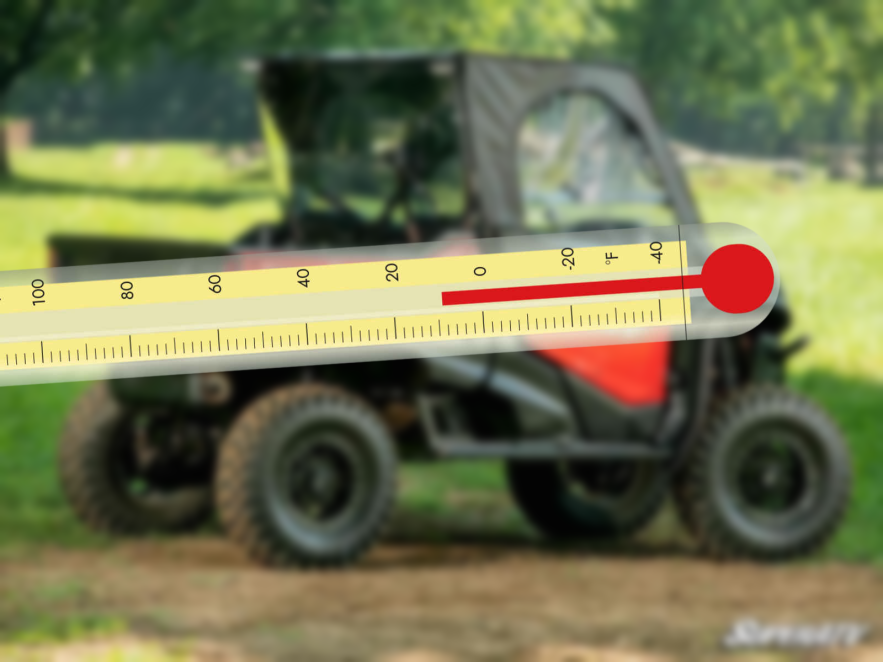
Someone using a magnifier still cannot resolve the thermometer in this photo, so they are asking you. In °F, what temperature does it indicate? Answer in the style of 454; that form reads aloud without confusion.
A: 9
